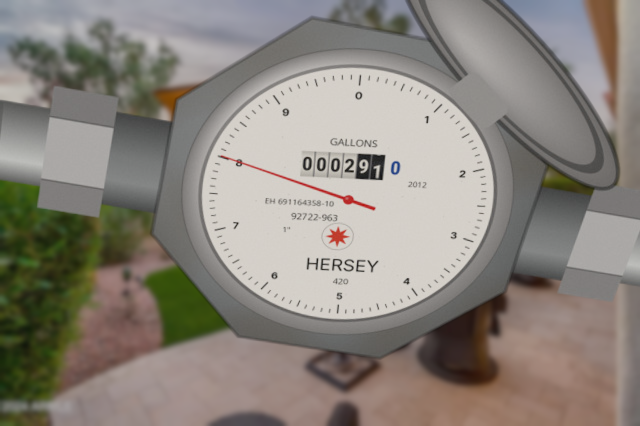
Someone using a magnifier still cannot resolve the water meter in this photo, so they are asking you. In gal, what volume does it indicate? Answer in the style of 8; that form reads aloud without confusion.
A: 2908.0
